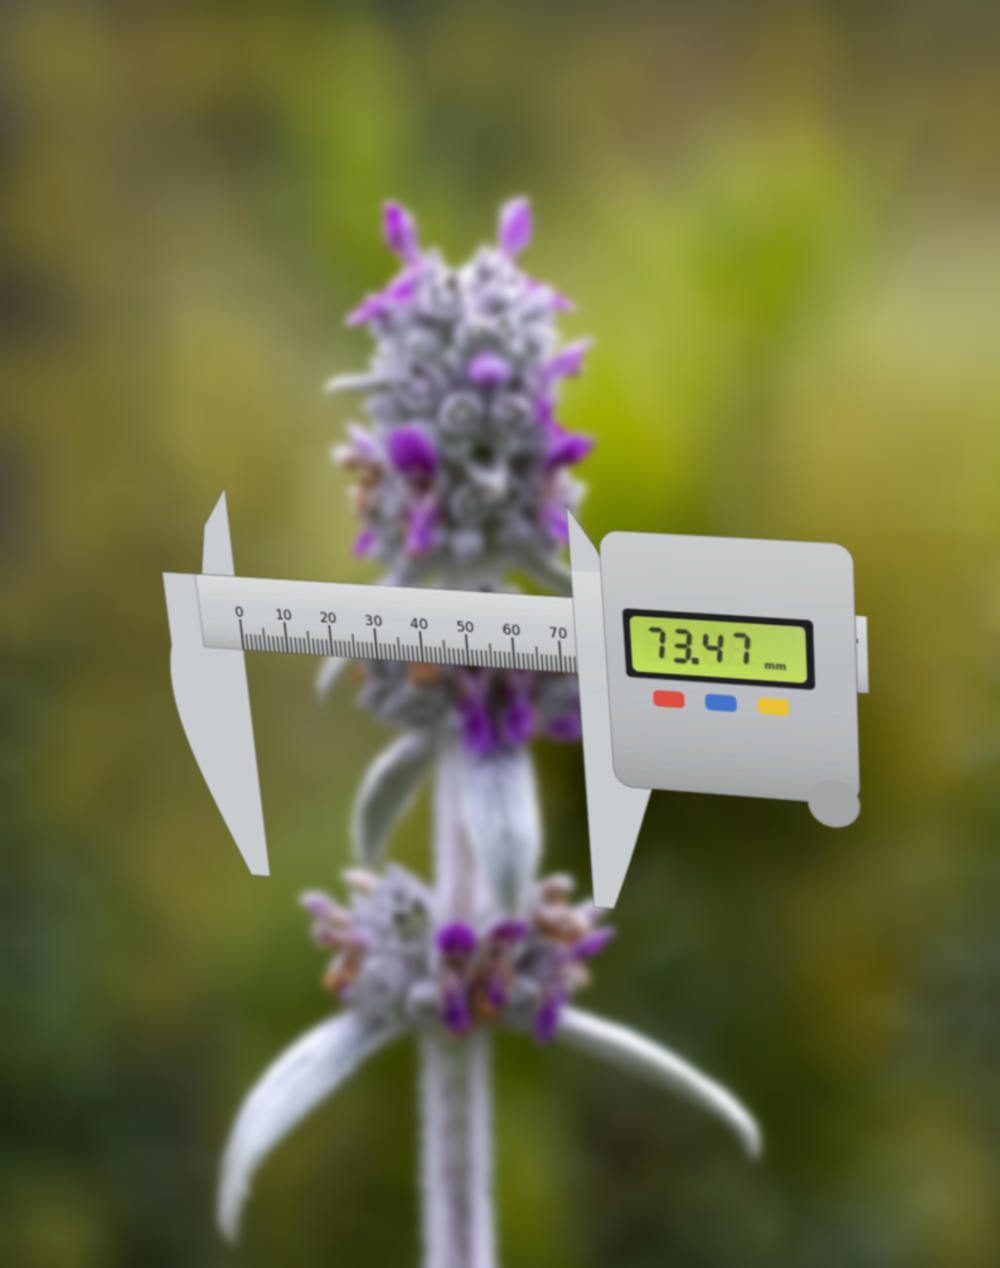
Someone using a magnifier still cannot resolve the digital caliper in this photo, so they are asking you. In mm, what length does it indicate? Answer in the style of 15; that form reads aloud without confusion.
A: 73.47
